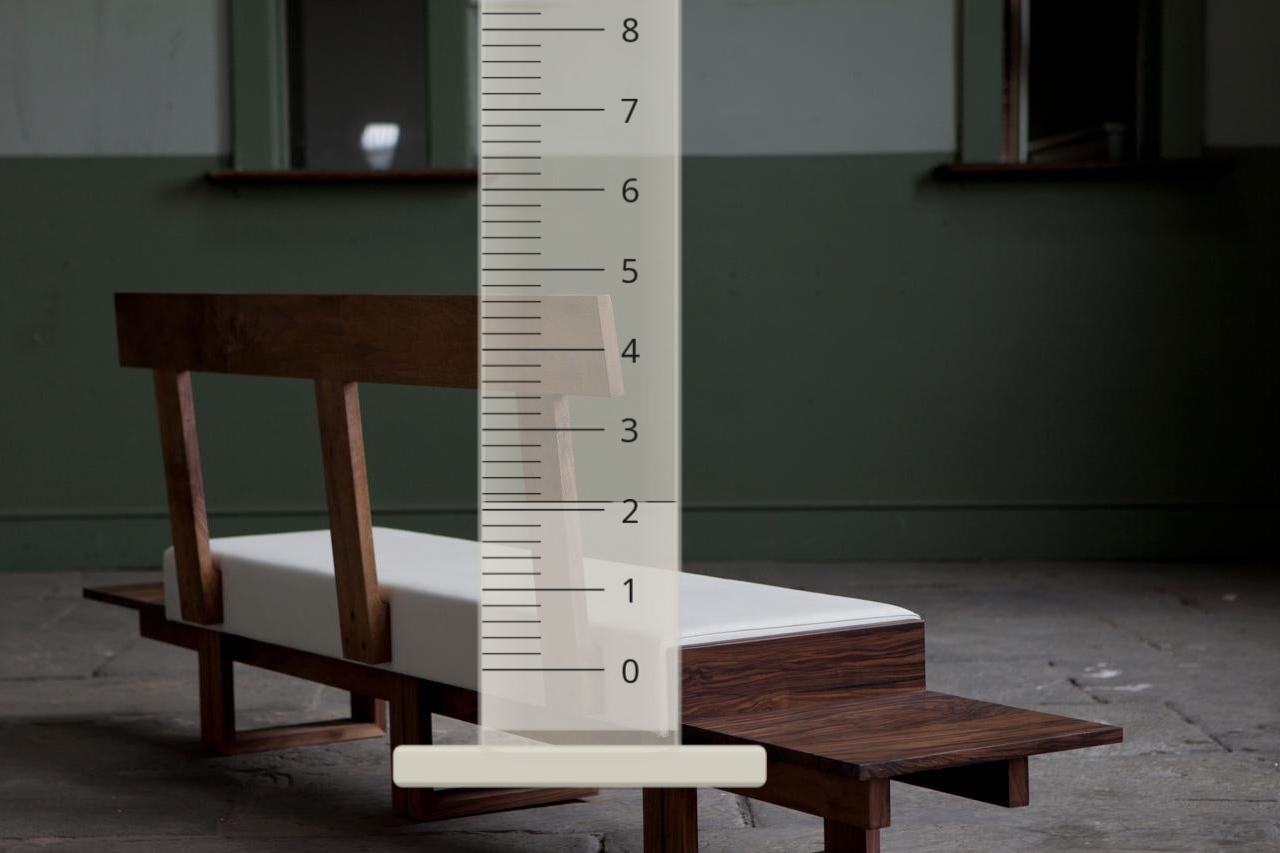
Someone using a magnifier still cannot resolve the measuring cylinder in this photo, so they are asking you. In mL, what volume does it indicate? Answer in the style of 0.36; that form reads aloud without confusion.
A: 2.1
